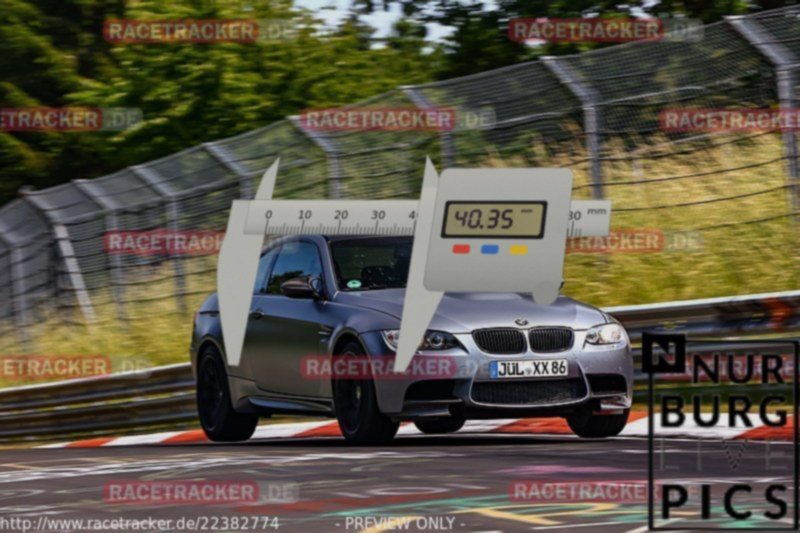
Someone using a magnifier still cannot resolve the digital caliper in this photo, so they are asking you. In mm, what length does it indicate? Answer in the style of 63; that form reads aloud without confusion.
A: 40.35
